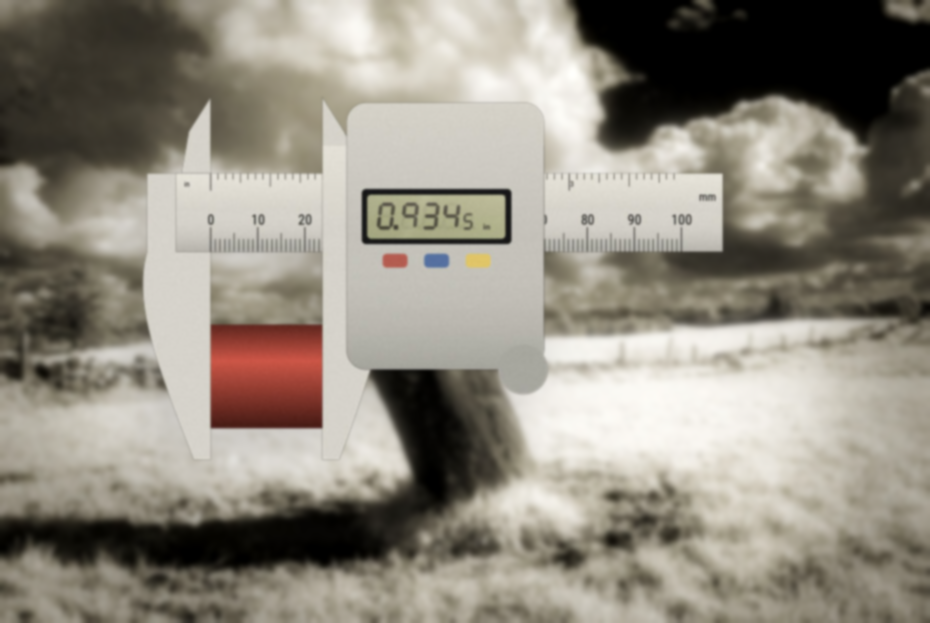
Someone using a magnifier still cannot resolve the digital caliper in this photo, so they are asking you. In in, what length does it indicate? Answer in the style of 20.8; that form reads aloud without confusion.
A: 0.9345
